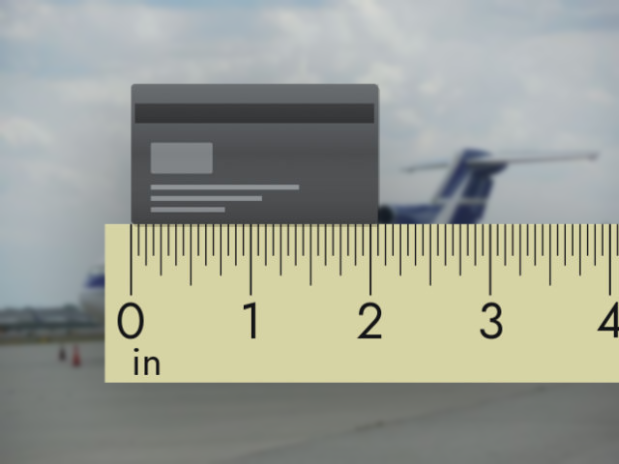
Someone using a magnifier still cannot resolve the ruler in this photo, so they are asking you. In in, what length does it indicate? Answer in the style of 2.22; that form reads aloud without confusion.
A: 2.0625
